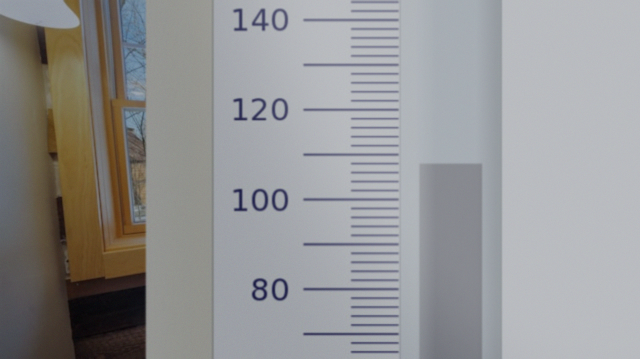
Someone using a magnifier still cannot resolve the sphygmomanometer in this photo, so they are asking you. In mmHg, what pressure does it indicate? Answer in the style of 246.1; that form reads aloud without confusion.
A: 108
